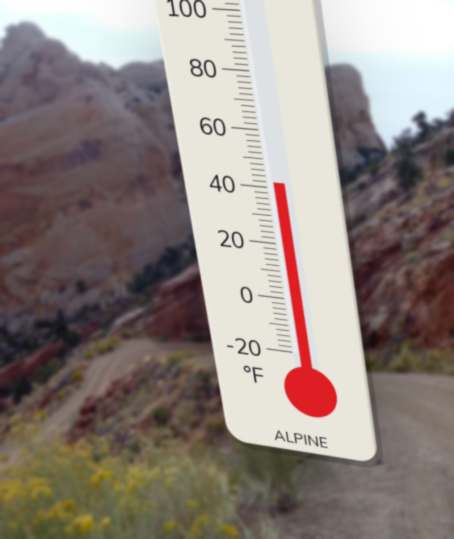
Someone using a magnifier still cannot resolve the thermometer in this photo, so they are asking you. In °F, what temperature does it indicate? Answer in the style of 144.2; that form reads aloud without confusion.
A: 42
